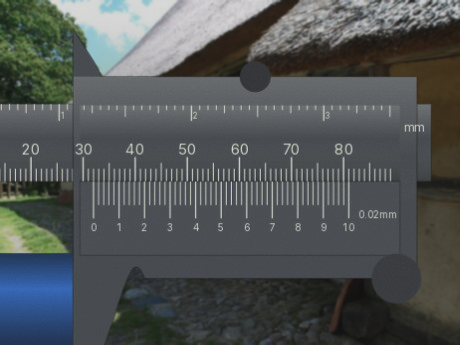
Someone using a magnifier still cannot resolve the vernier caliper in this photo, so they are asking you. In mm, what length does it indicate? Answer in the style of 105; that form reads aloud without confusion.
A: 32.0
